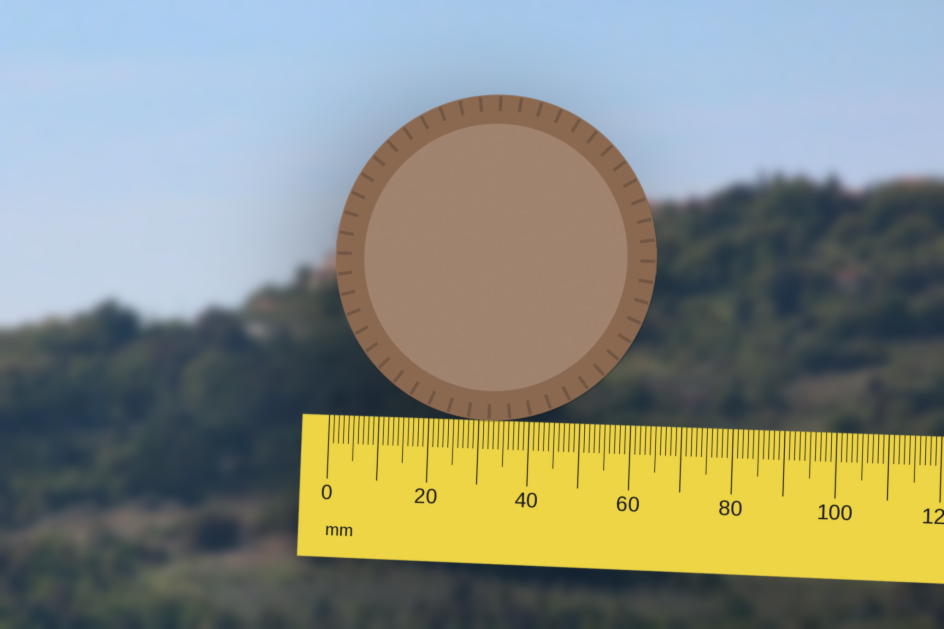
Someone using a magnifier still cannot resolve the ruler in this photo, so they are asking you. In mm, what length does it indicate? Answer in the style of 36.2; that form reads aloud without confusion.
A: 64
